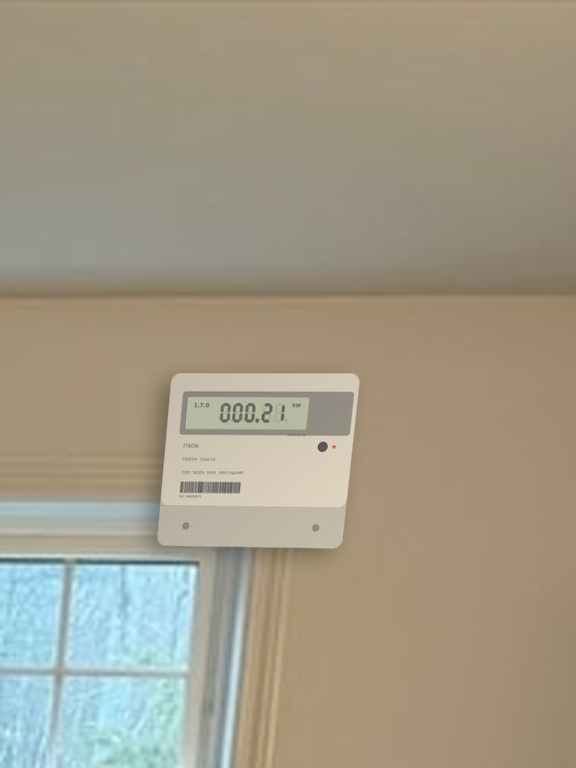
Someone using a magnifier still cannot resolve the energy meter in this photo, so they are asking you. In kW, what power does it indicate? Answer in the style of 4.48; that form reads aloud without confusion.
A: 0.21
